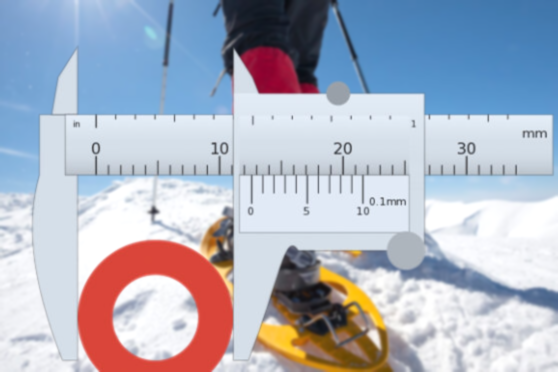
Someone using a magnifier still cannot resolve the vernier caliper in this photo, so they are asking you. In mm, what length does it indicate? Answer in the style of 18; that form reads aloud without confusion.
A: 12.6
